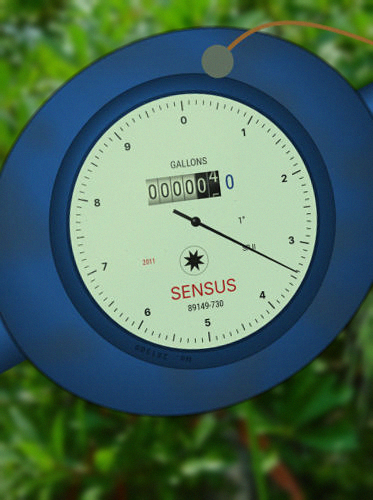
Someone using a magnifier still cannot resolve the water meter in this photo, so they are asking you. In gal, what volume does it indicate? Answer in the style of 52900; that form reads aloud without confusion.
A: 43.4
